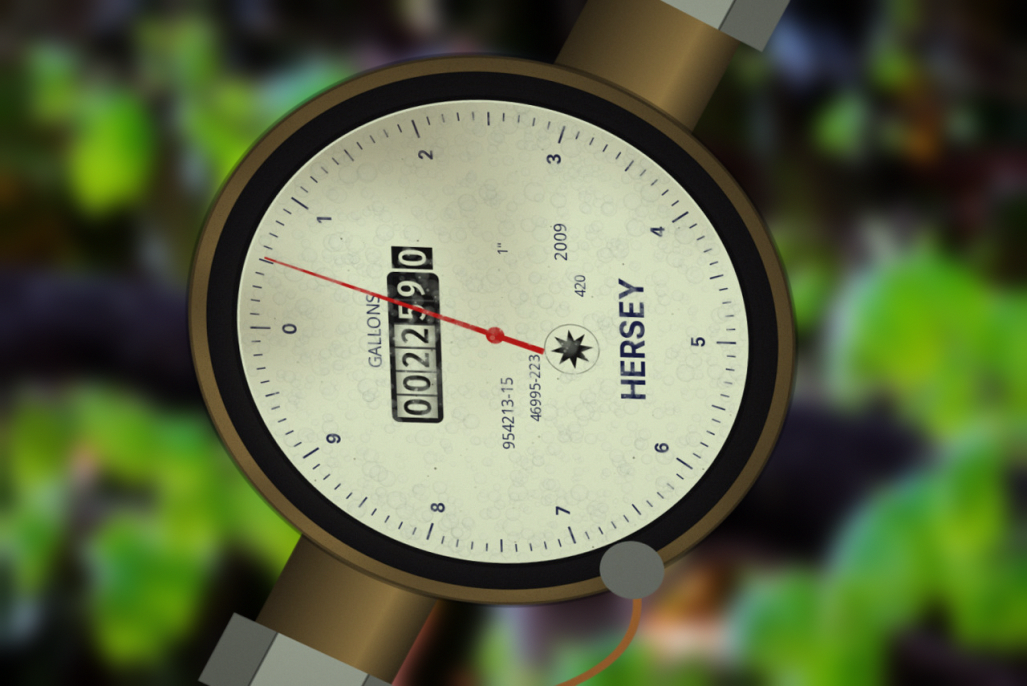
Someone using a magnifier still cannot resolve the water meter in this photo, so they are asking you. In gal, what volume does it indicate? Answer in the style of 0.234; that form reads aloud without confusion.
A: 22590.5
